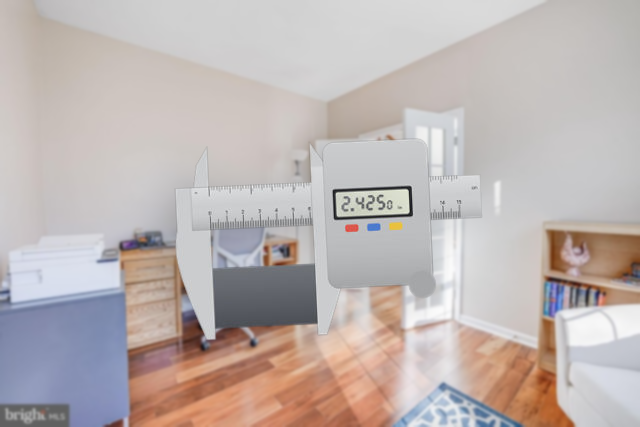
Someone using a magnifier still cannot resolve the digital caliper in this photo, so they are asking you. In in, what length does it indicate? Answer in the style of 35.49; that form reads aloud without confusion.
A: 2.4250
